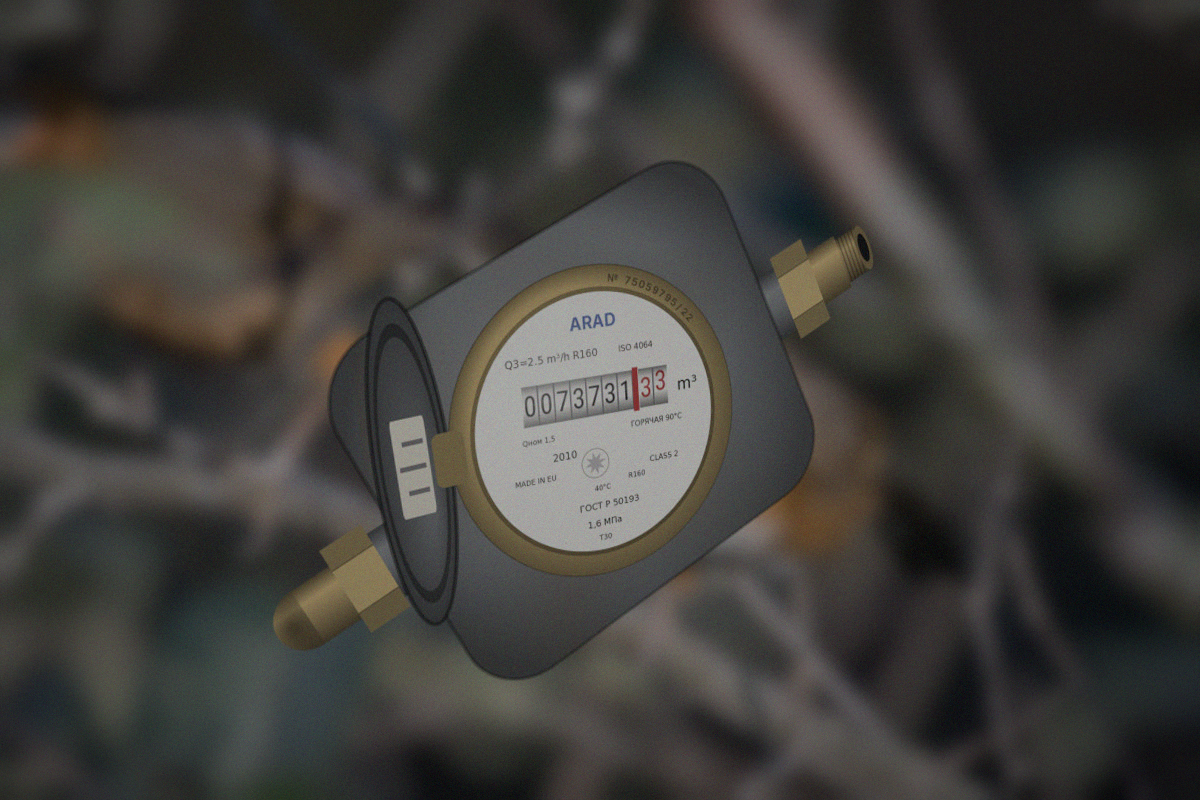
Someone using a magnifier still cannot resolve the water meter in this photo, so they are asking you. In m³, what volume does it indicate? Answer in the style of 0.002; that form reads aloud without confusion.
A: 73731.33
